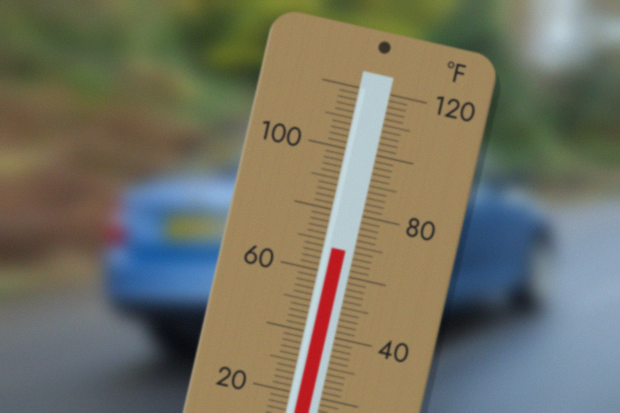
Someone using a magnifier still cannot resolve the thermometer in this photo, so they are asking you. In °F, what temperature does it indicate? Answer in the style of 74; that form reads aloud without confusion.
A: 68
